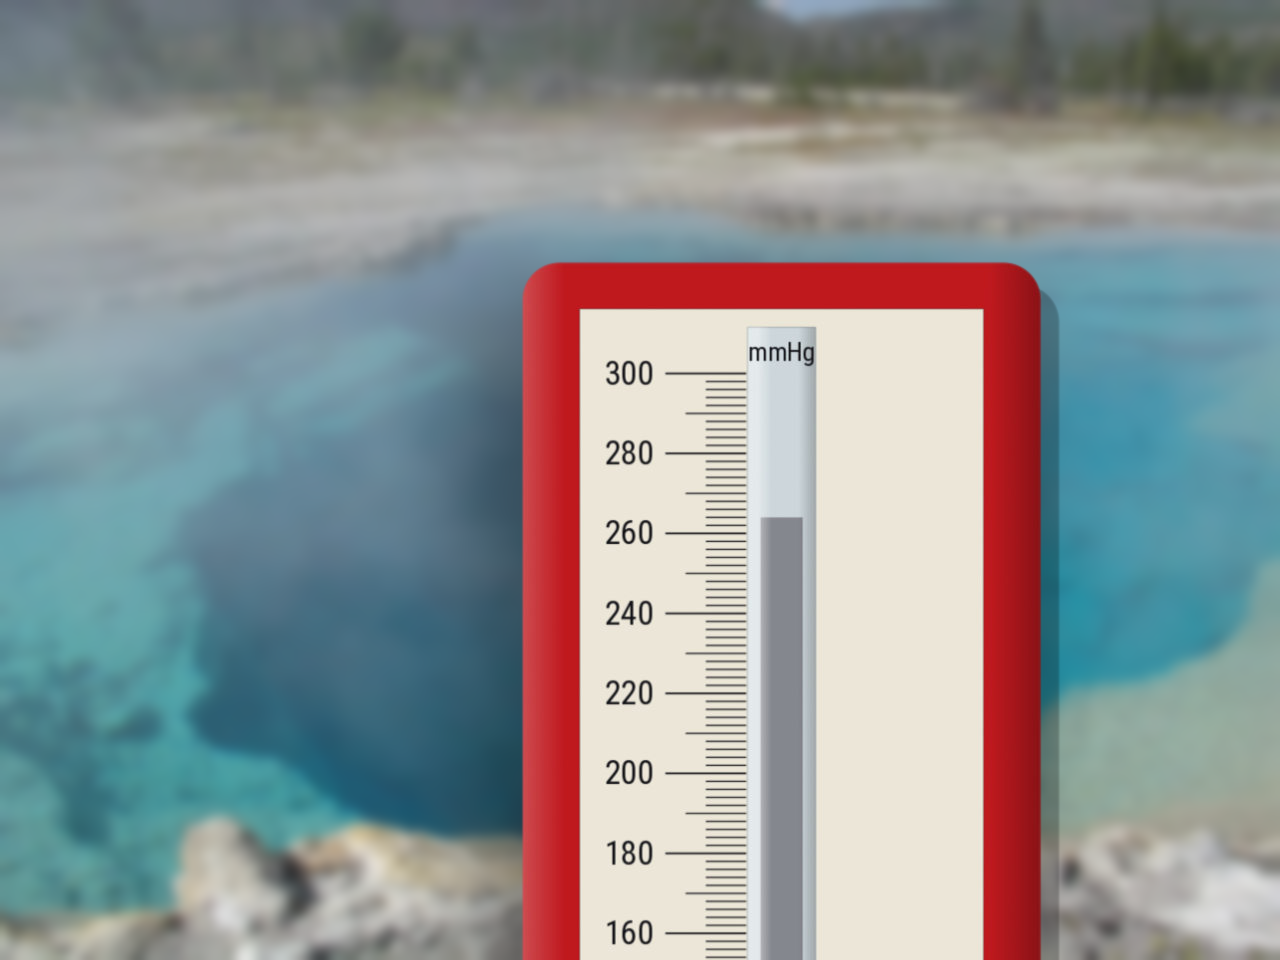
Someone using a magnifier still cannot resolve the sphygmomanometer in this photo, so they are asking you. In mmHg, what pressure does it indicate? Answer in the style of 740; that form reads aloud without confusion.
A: 264
